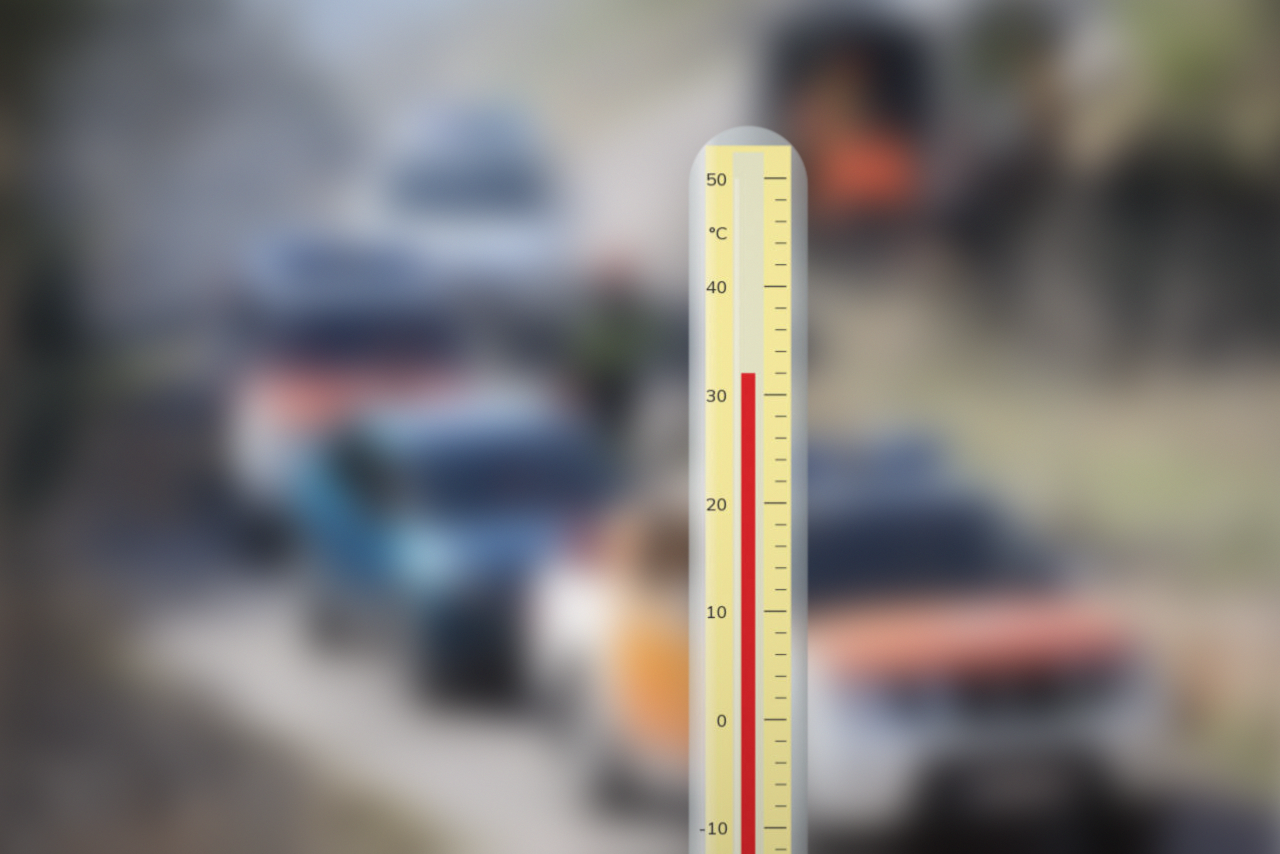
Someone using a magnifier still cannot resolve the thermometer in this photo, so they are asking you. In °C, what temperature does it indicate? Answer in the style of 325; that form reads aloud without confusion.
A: 32
